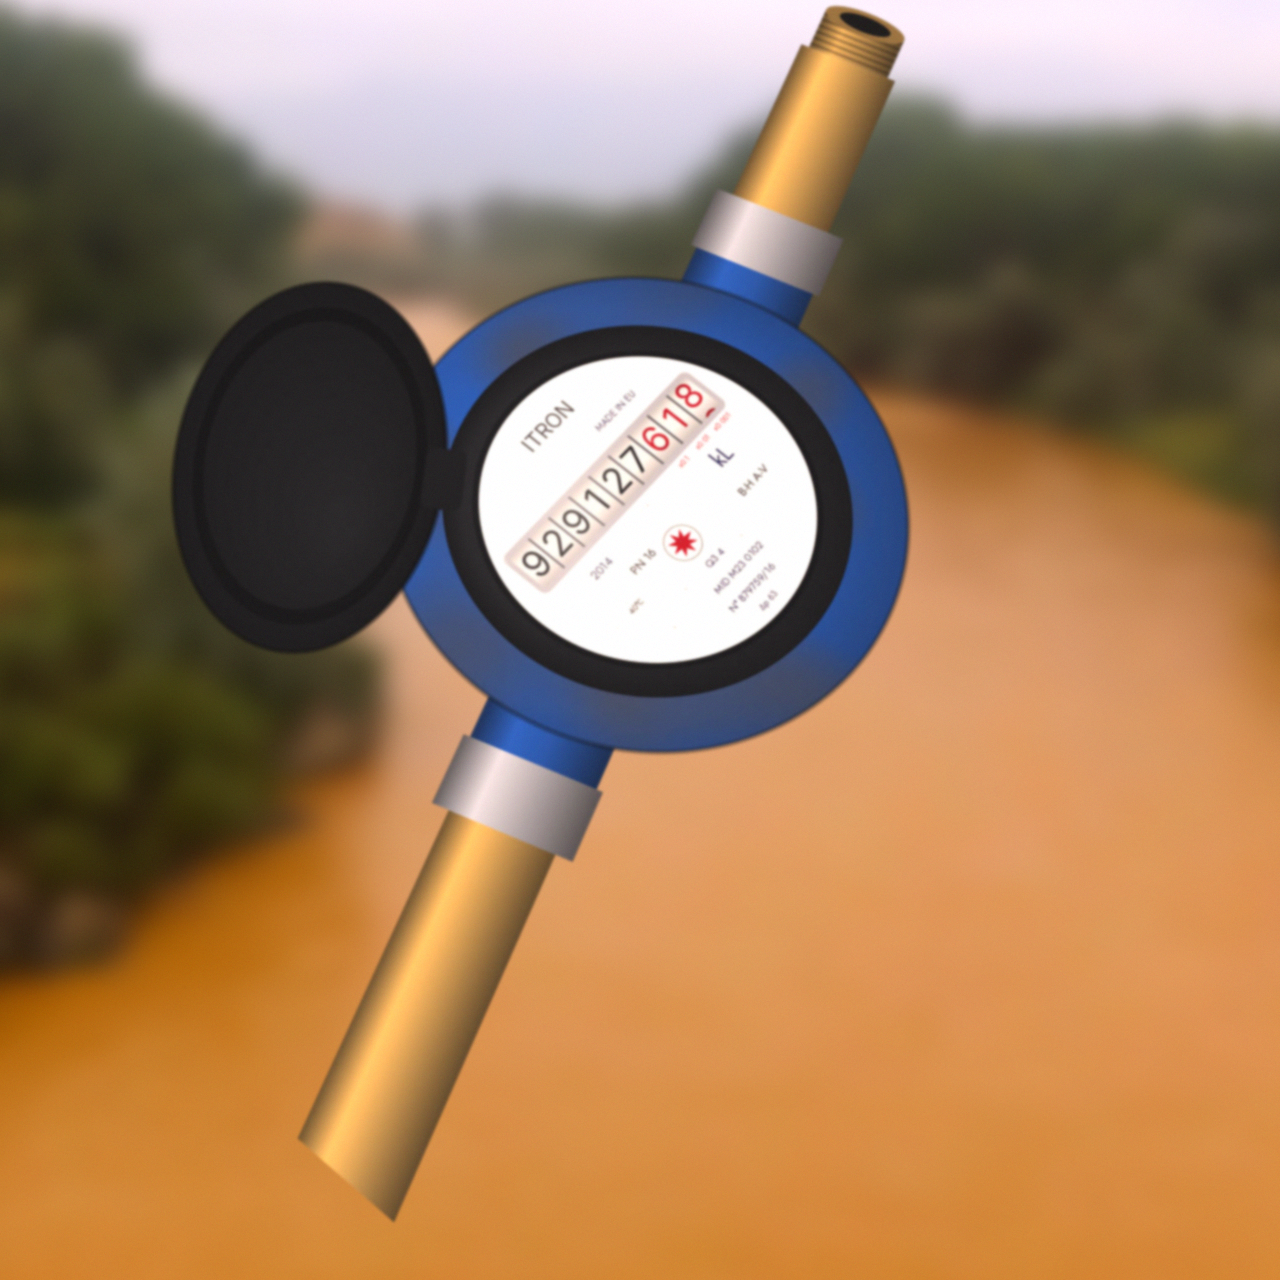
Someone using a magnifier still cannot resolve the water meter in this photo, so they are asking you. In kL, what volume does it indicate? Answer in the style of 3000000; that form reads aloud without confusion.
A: 929127.618
